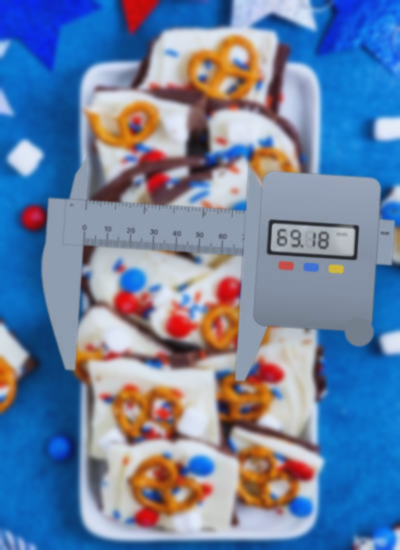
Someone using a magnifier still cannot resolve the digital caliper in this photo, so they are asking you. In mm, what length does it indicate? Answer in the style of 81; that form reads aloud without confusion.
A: 69.18
